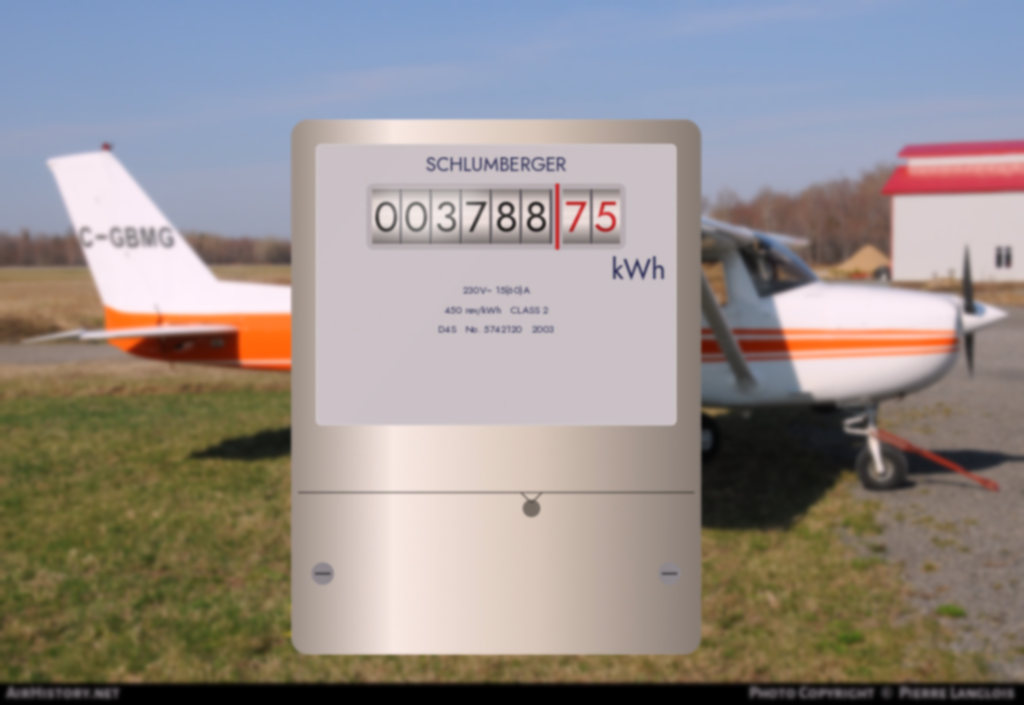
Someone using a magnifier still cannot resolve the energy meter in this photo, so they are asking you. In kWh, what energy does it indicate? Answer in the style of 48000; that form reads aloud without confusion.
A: 3788.75
